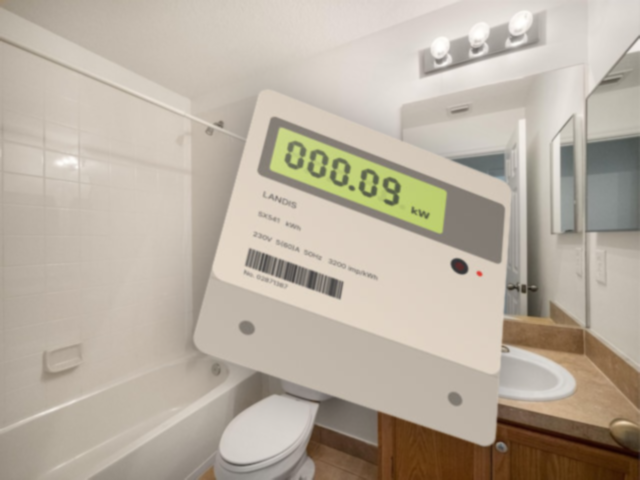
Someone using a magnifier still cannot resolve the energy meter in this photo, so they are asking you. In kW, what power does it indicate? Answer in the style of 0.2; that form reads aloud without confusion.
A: 0.09
